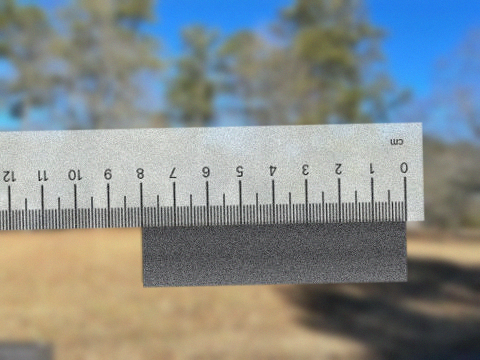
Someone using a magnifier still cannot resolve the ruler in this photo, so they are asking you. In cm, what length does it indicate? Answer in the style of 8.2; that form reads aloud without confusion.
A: 8
